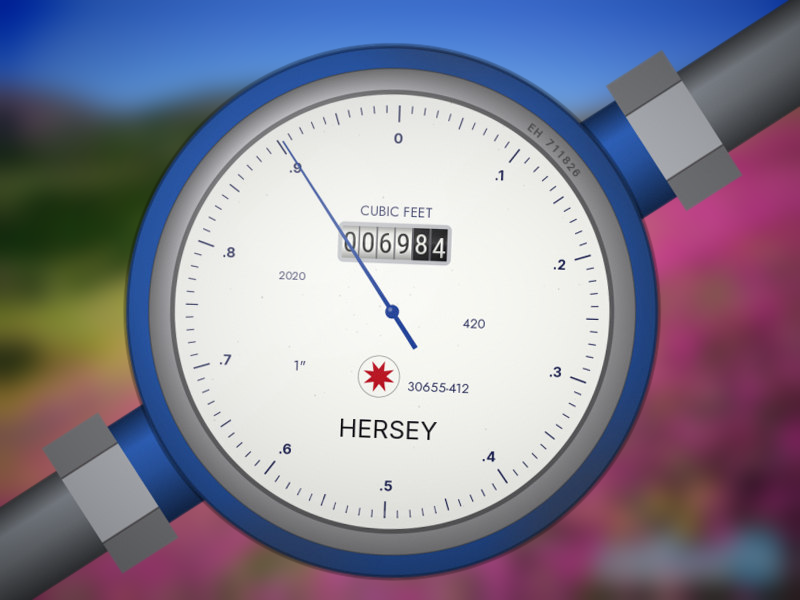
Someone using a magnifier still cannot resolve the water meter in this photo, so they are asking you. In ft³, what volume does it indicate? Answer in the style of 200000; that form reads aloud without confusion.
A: 6983.90
